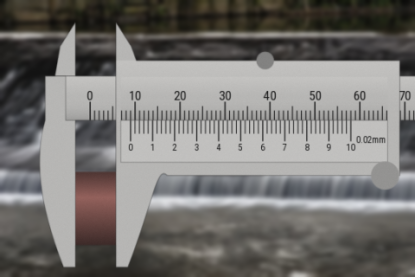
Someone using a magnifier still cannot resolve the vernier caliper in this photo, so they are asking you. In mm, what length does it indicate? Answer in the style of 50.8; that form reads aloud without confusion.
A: 9.0
